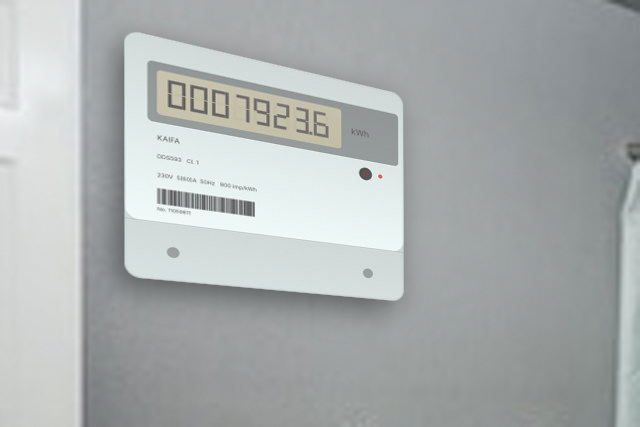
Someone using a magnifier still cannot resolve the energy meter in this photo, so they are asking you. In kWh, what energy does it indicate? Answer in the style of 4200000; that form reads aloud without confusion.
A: 7923.6
